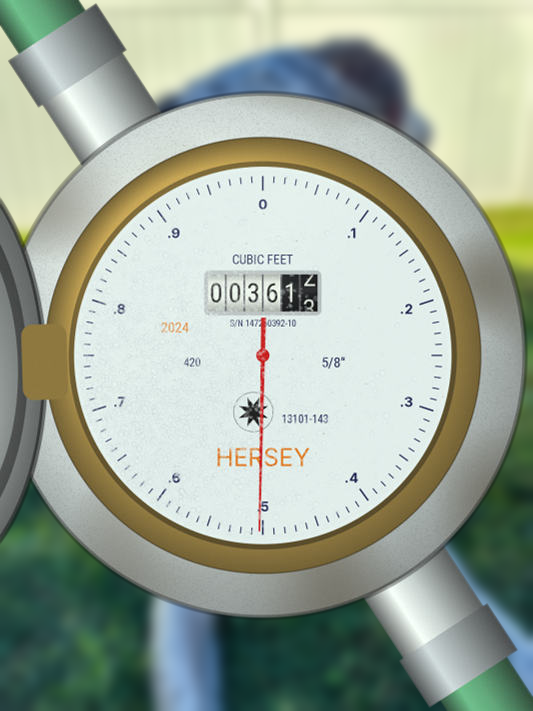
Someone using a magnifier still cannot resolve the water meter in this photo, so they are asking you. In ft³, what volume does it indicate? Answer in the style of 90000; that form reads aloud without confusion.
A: 3612.50
